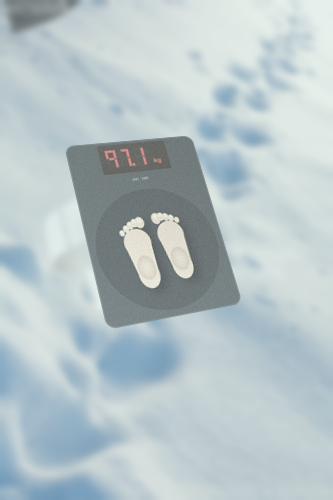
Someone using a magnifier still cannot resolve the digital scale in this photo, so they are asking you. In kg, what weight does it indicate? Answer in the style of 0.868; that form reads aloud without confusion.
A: 97.1
